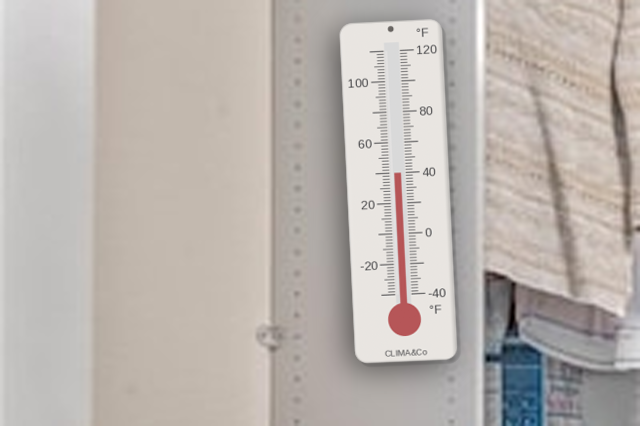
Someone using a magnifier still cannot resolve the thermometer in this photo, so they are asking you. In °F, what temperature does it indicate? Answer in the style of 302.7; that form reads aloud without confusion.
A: 40
